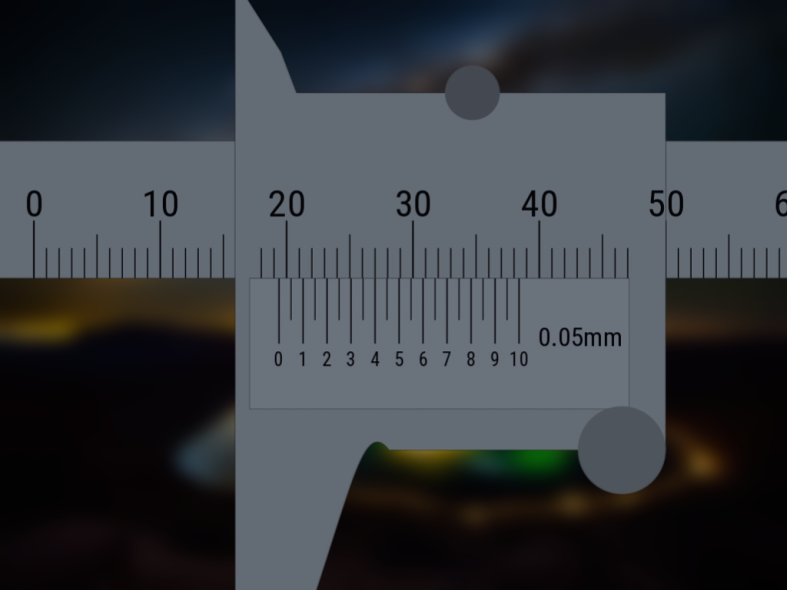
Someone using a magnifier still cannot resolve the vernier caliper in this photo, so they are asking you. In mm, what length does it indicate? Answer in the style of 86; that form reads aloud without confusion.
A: 19.4
